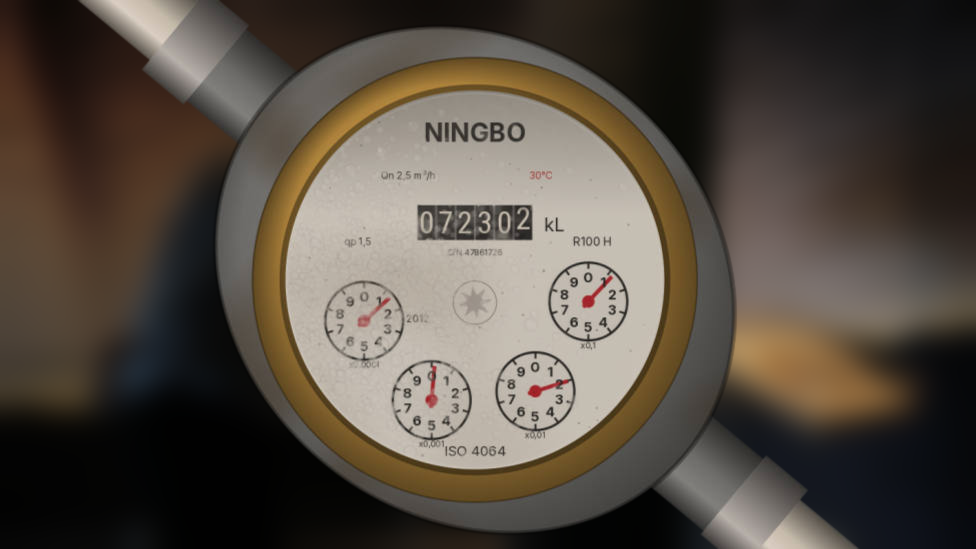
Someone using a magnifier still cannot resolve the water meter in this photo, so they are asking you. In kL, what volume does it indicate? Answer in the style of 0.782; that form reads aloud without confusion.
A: 72302.1201
